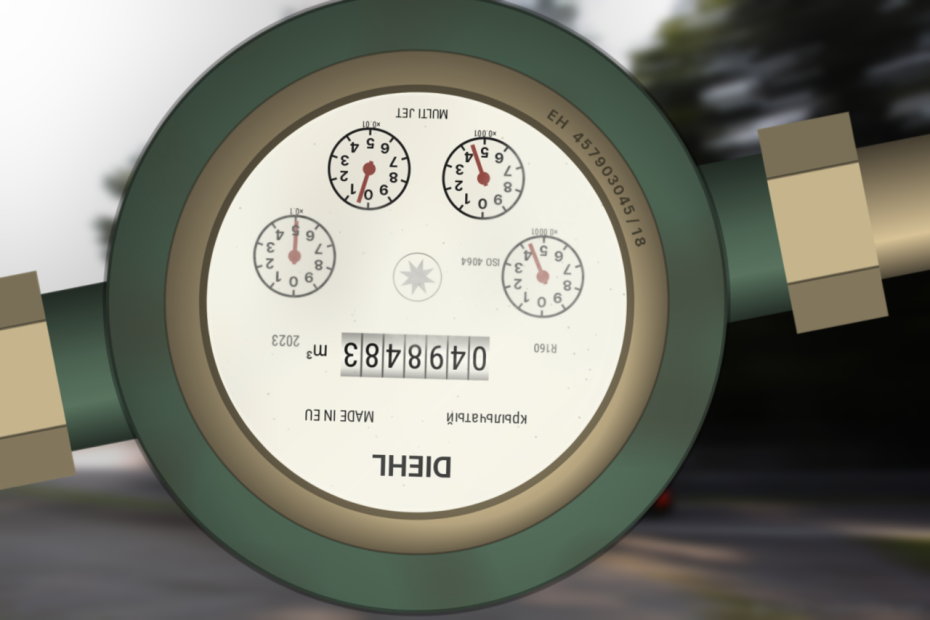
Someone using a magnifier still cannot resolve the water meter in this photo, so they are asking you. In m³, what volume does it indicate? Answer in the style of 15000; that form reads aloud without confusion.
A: 498483.5044
